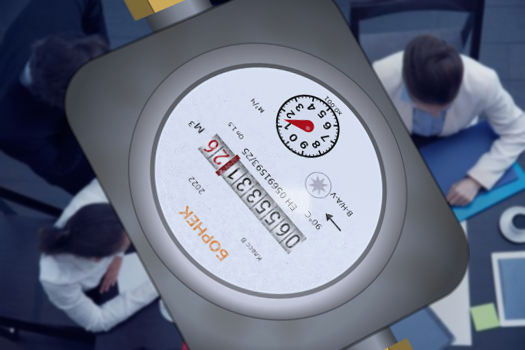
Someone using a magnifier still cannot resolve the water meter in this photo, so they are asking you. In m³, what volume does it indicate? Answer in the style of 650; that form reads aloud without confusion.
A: 655331.261
